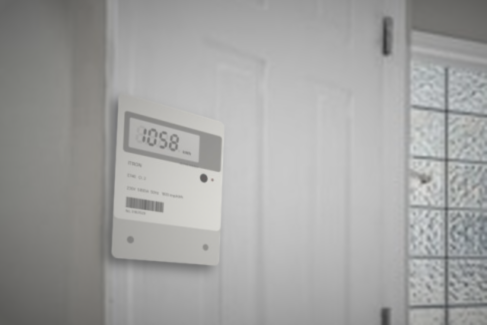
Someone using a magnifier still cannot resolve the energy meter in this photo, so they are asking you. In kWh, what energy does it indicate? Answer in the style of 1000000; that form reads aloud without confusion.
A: 1058
